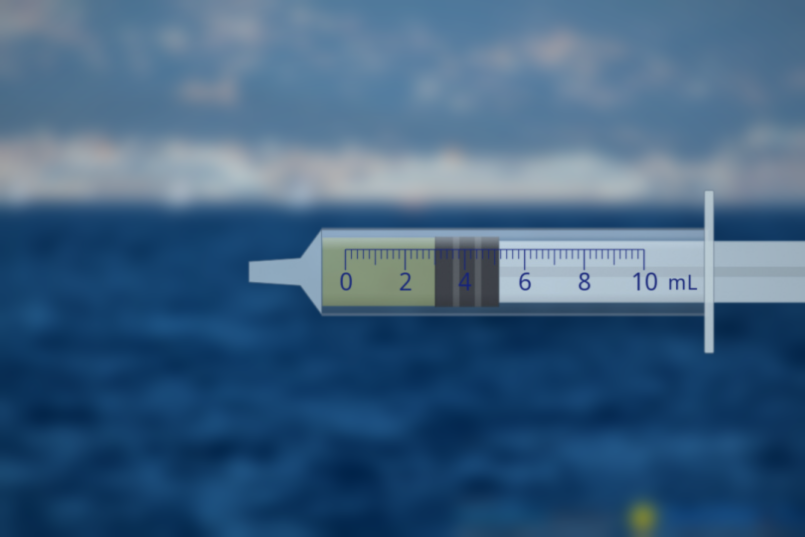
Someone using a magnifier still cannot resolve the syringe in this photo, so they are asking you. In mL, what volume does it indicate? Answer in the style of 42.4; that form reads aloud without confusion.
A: 3
